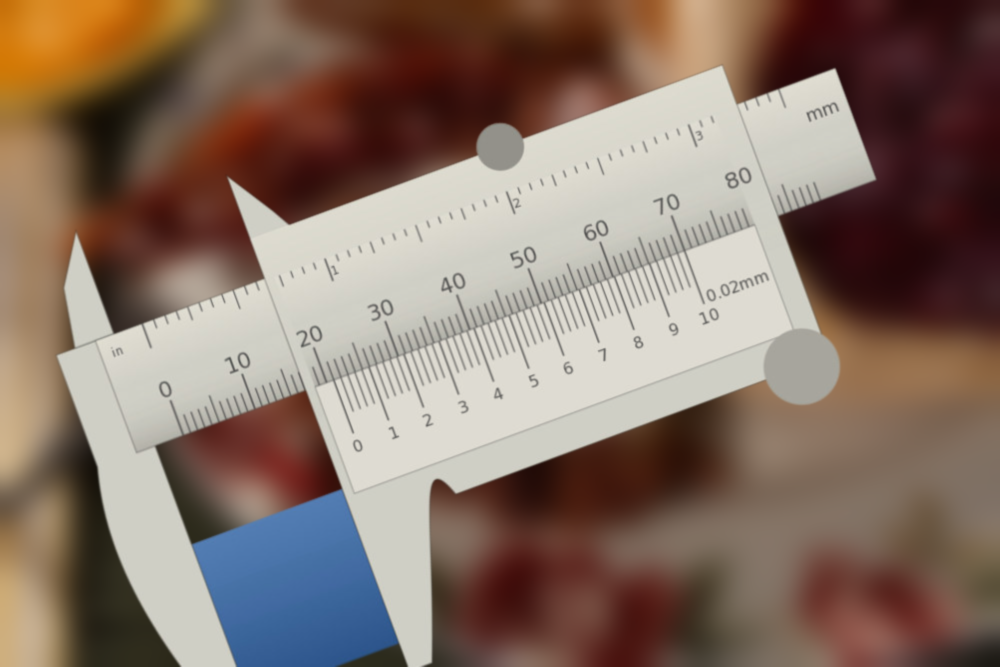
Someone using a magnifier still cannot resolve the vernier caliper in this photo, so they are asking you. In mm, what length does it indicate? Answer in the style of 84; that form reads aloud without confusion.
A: 21.0
